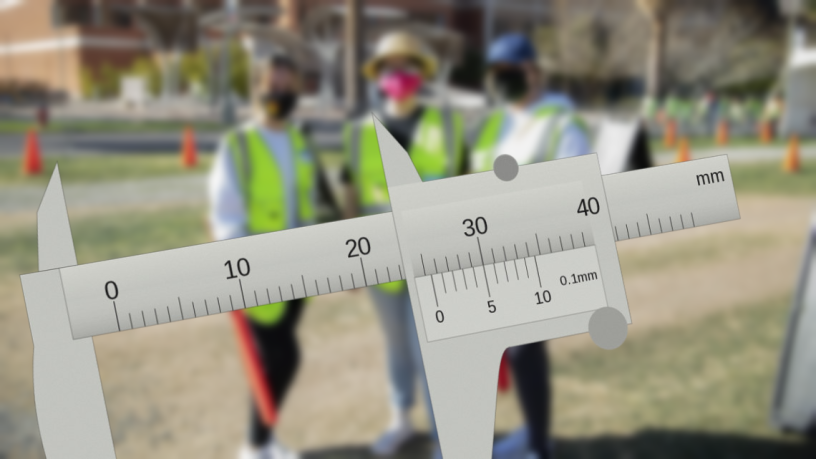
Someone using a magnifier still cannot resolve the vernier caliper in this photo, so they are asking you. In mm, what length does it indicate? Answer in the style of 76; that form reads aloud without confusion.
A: 25.5
